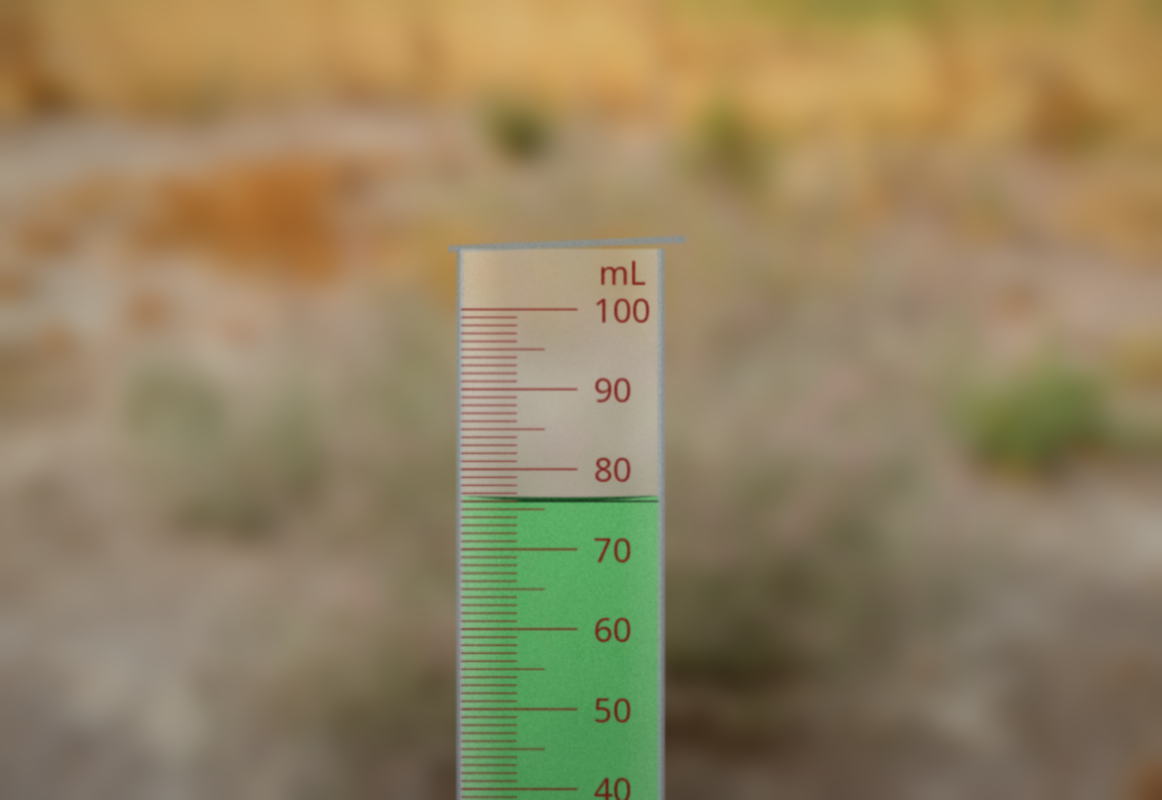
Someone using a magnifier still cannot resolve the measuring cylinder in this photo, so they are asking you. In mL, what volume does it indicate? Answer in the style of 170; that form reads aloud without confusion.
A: 76
